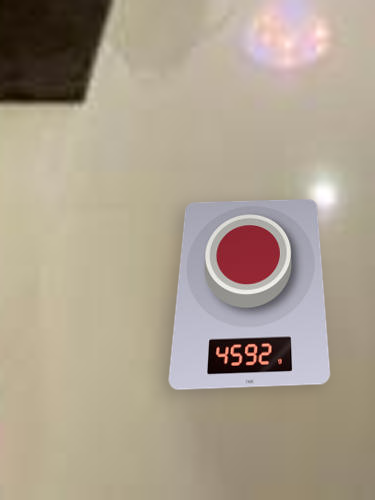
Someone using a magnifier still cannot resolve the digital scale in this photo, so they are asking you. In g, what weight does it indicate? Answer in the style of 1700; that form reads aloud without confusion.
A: 4592
